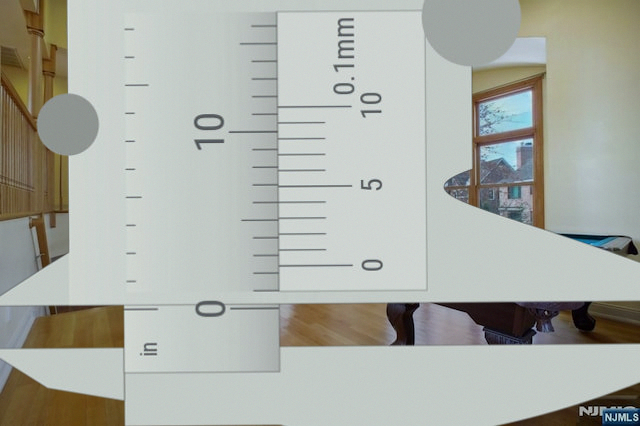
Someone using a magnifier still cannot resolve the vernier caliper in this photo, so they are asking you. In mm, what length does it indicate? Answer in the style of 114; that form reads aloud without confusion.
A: 2.4
